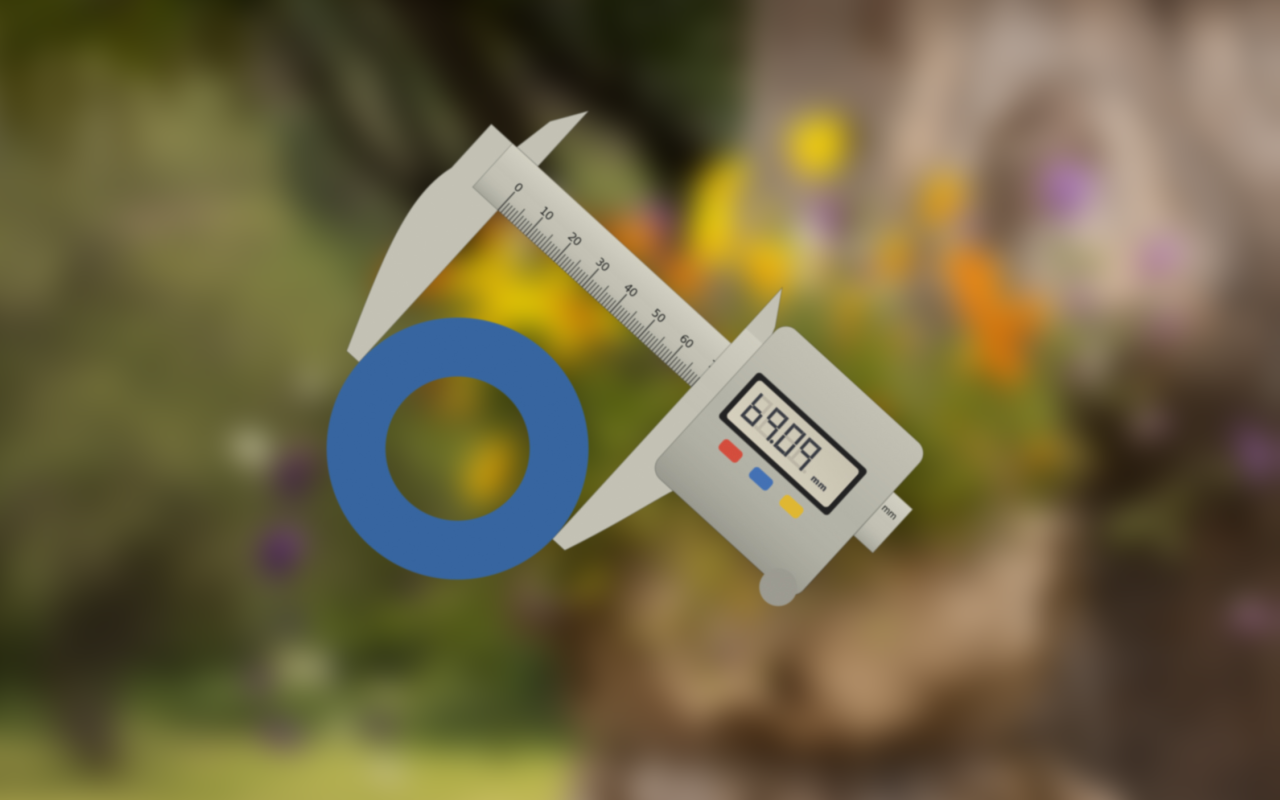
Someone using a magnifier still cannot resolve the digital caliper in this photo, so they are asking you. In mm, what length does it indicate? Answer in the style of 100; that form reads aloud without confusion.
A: 69.09
